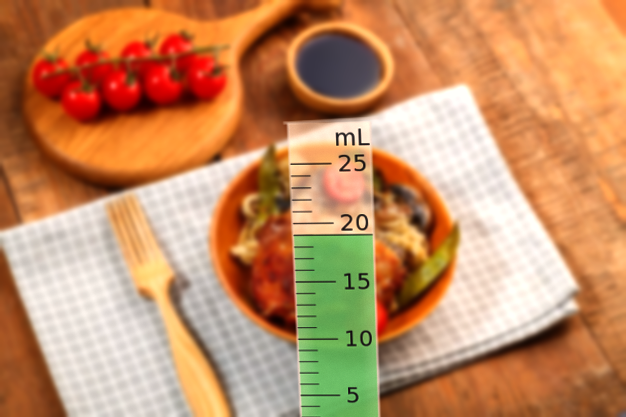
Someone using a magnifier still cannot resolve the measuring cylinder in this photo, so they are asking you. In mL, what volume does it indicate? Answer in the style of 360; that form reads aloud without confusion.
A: 19
